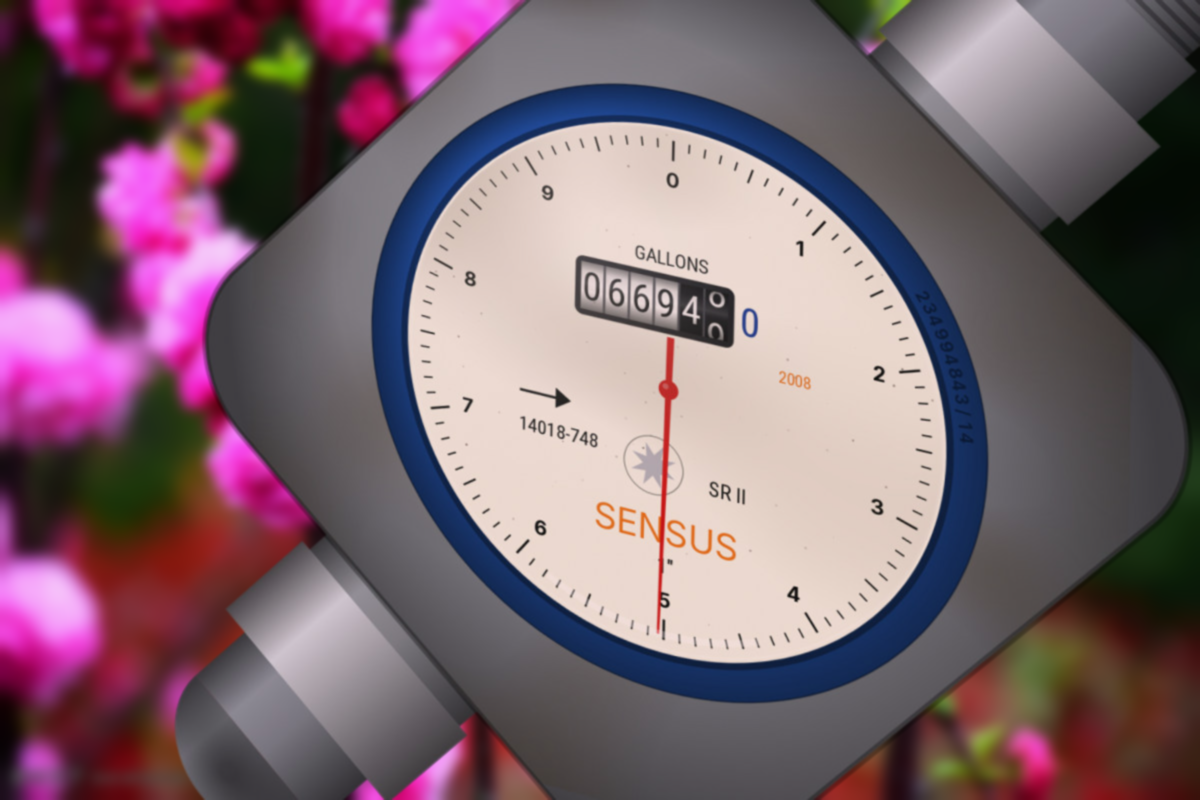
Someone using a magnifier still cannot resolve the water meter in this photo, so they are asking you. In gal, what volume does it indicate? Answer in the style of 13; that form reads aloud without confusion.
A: 669485.0
